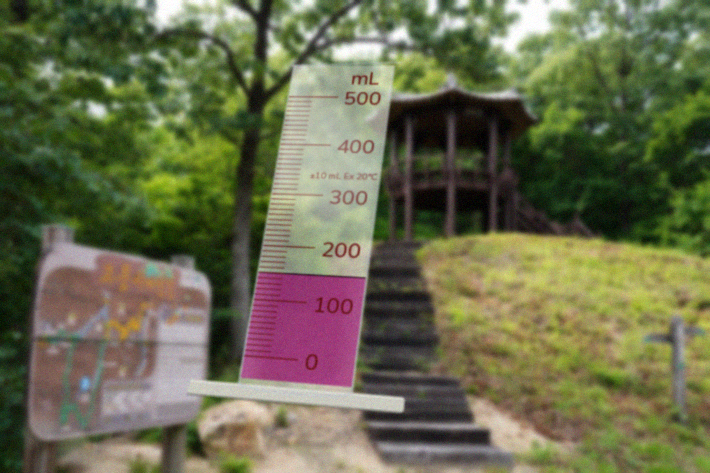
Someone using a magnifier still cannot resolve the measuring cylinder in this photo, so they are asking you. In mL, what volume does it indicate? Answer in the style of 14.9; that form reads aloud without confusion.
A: 150
